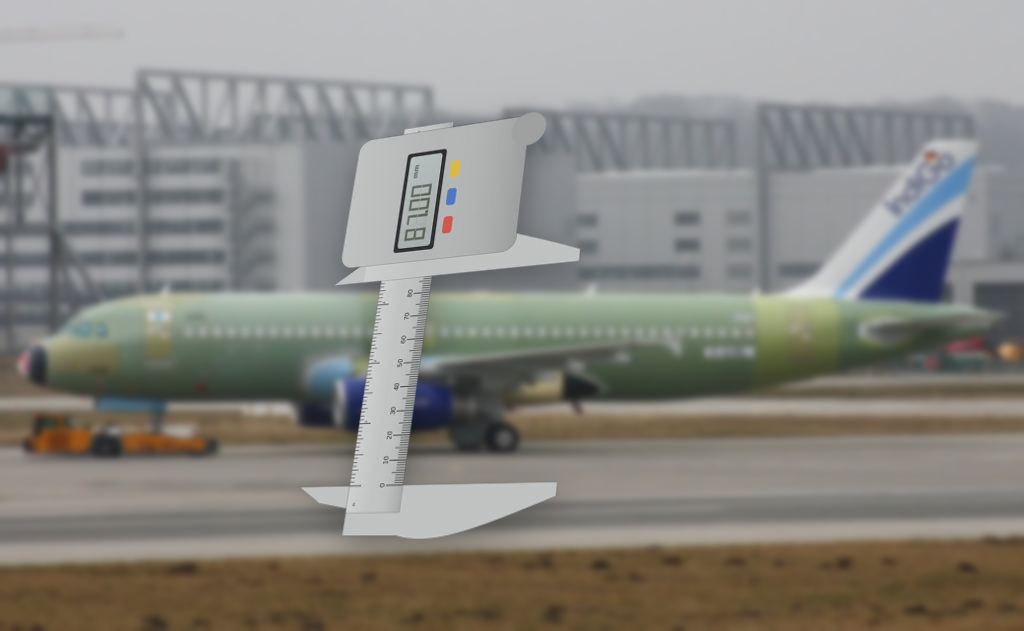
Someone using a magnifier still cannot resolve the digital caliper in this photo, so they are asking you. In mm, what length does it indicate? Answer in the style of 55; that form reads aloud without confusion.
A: 87.00
